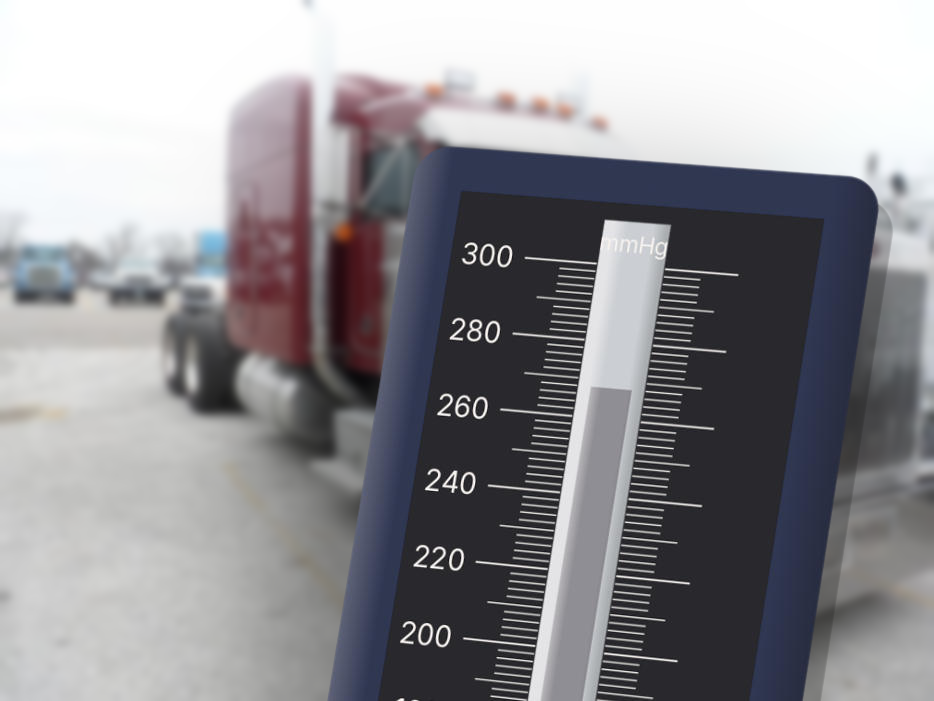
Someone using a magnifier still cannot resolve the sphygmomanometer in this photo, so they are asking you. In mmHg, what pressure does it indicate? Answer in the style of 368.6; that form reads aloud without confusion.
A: 268
